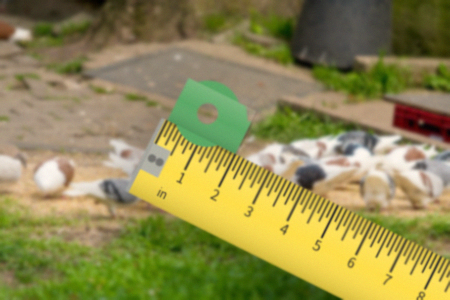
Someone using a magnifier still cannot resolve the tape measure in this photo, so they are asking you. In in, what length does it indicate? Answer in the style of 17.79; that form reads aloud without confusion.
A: 2
